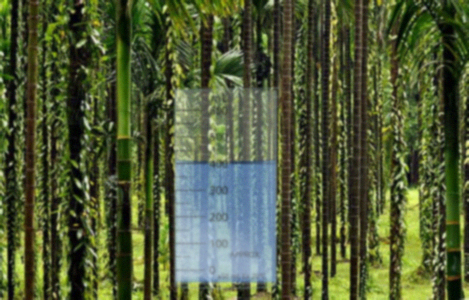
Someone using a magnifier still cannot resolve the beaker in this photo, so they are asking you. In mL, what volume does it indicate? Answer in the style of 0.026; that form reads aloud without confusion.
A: 400
